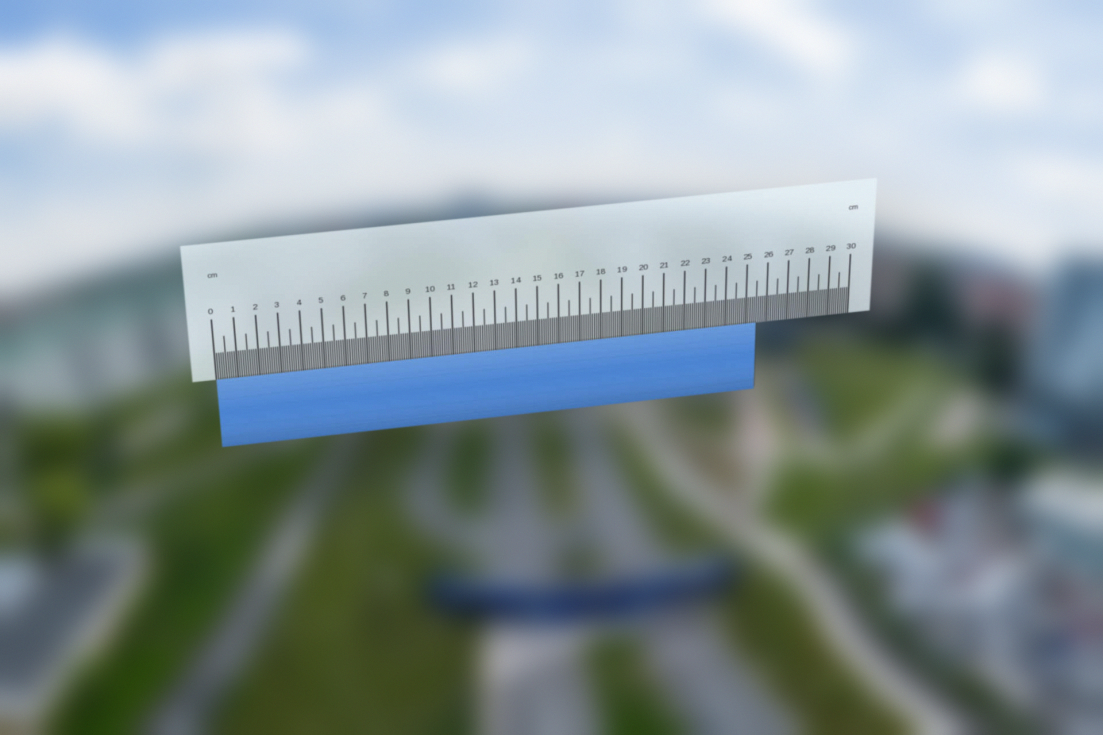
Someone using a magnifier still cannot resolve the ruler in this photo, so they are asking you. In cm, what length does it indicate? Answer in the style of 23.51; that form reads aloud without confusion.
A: 25.5
